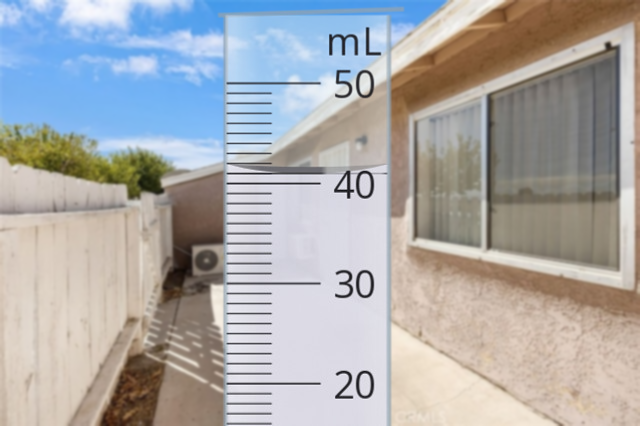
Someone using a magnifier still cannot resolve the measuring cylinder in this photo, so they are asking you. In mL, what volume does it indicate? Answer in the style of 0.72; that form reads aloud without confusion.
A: 41
